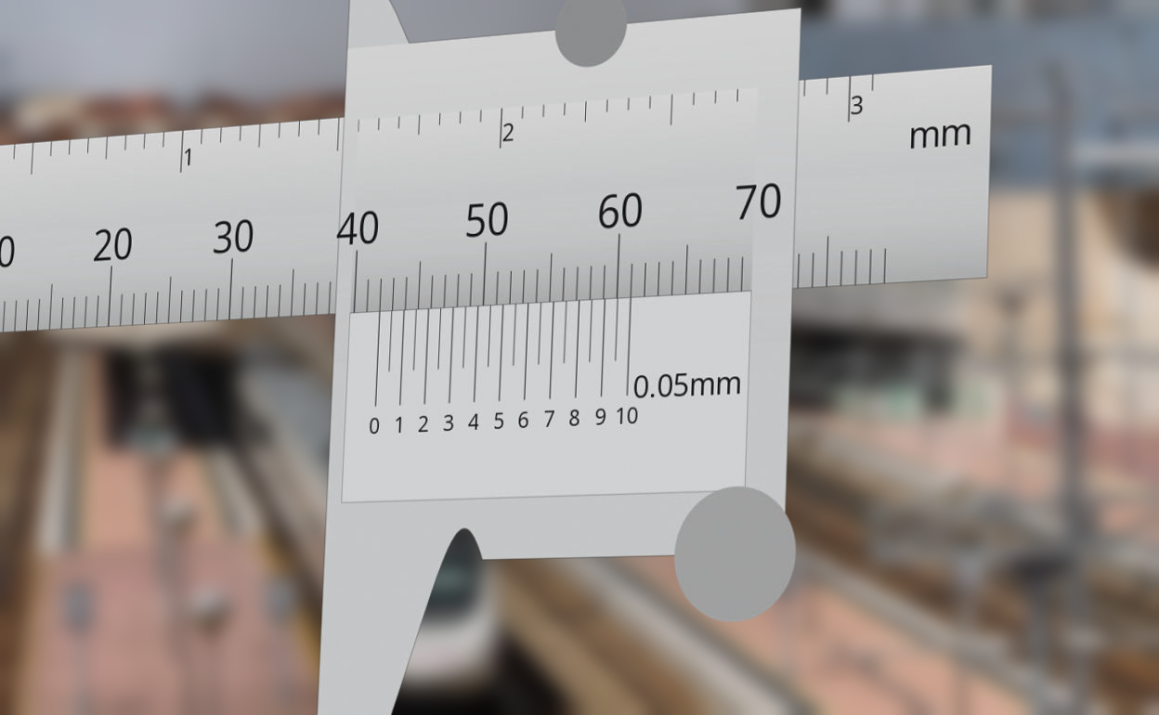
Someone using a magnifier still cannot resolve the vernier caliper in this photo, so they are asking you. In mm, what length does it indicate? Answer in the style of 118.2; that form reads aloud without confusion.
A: 42.0
